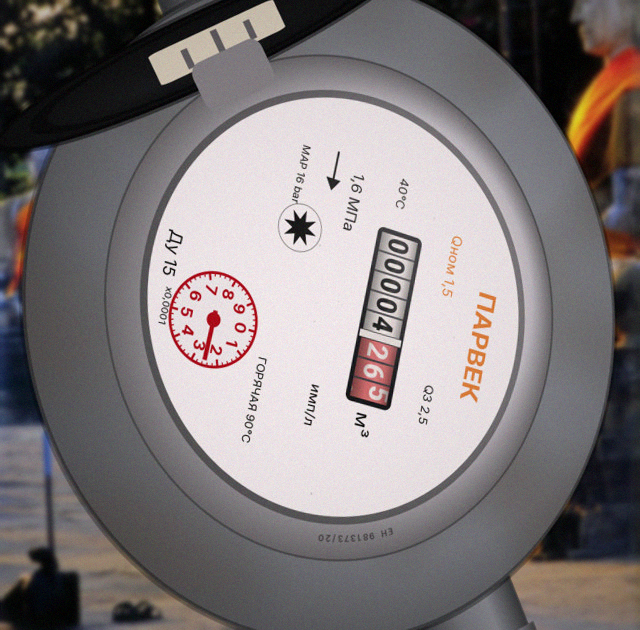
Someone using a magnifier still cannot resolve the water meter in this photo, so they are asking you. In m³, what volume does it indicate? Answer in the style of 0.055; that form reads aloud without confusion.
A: 4.2652
